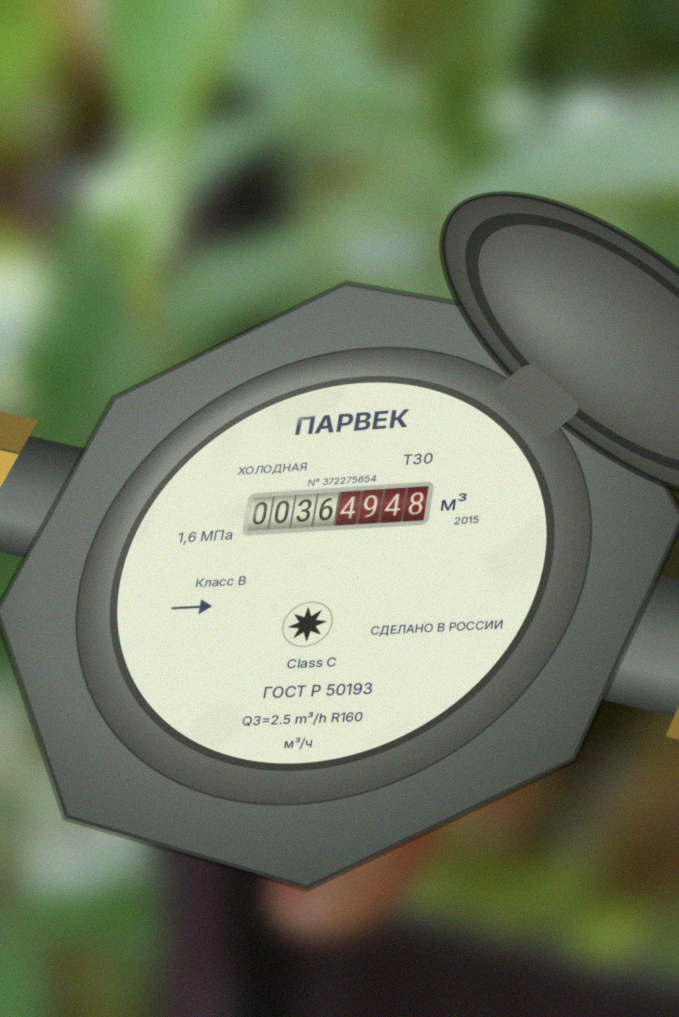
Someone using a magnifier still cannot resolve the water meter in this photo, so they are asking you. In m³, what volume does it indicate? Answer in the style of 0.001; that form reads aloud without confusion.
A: 36.4948
